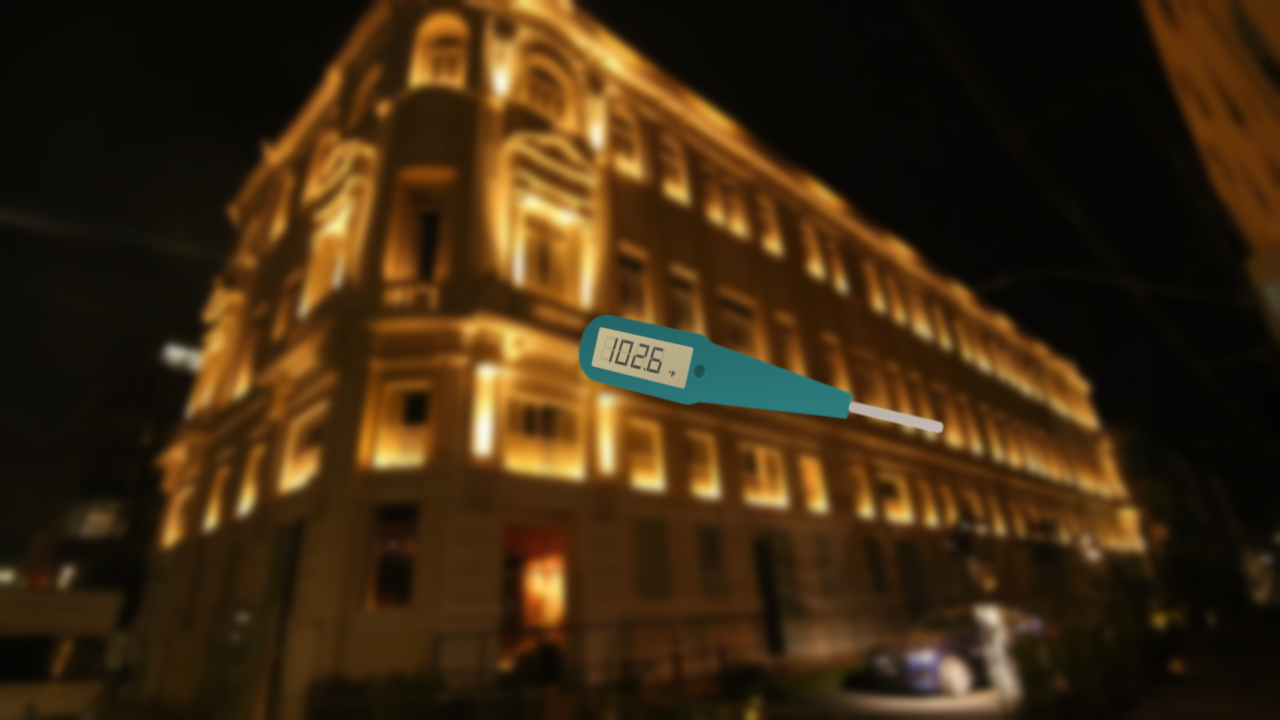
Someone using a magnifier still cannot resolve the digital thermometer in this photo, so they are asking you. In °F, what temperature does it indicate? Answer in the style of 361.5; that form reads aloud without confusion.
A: 102.6
